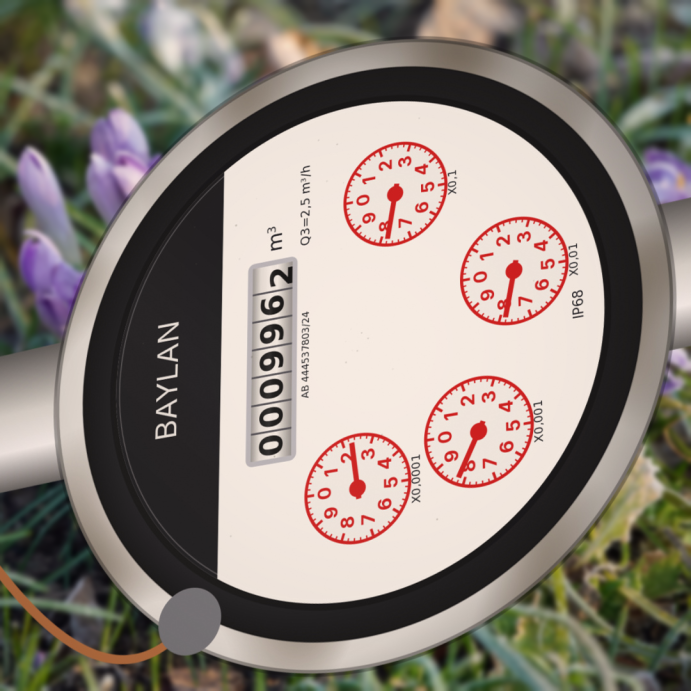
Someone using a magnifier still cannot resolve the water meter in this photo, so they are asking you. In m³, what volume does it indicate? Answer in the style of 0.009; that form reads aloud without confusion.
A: 9961.7782
